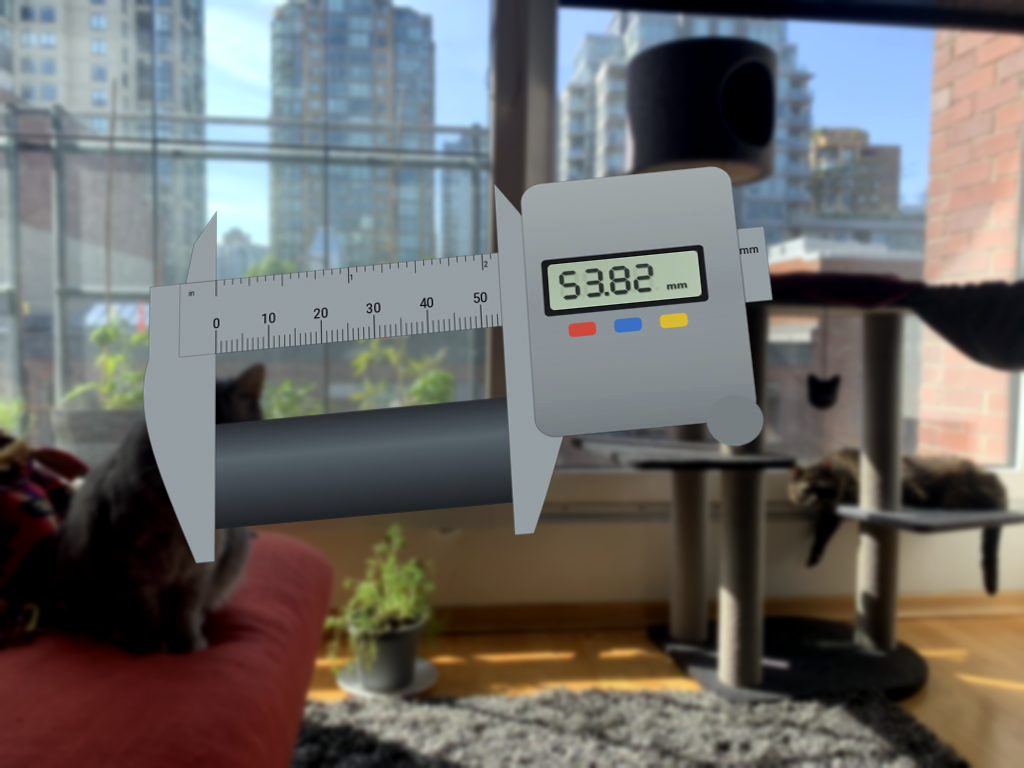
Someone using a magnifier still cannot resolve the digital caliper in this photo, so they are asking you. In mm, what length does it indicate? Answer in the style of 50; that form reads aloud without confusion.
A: 53.82
